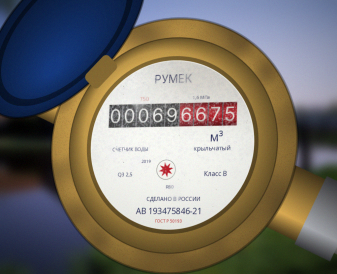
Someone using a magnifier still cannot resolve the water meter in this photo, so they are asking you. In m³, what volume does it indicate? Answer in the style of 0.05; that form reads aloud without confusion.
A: 69.6675
